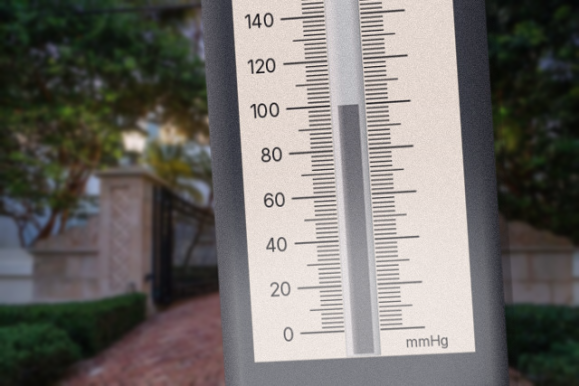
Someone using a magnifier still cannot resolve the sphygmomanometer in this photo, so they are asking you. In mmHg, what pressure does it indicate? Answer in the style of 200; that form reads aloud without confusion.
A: 100
